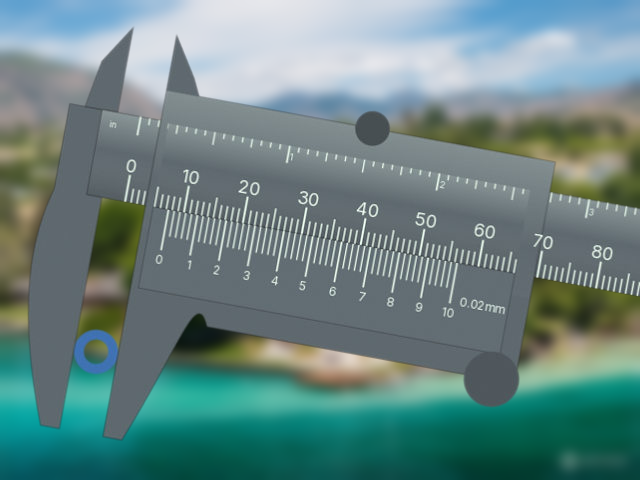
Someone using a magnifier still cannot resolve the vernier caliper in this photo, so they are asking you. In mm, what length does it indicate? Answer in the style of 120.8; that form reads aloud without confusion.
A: 7.4
